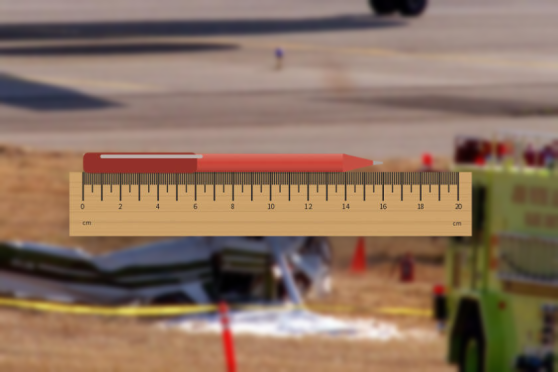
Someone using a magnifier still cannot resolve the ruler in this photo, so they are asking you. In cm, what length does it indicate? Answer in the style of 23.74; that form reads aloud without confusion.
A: 16
